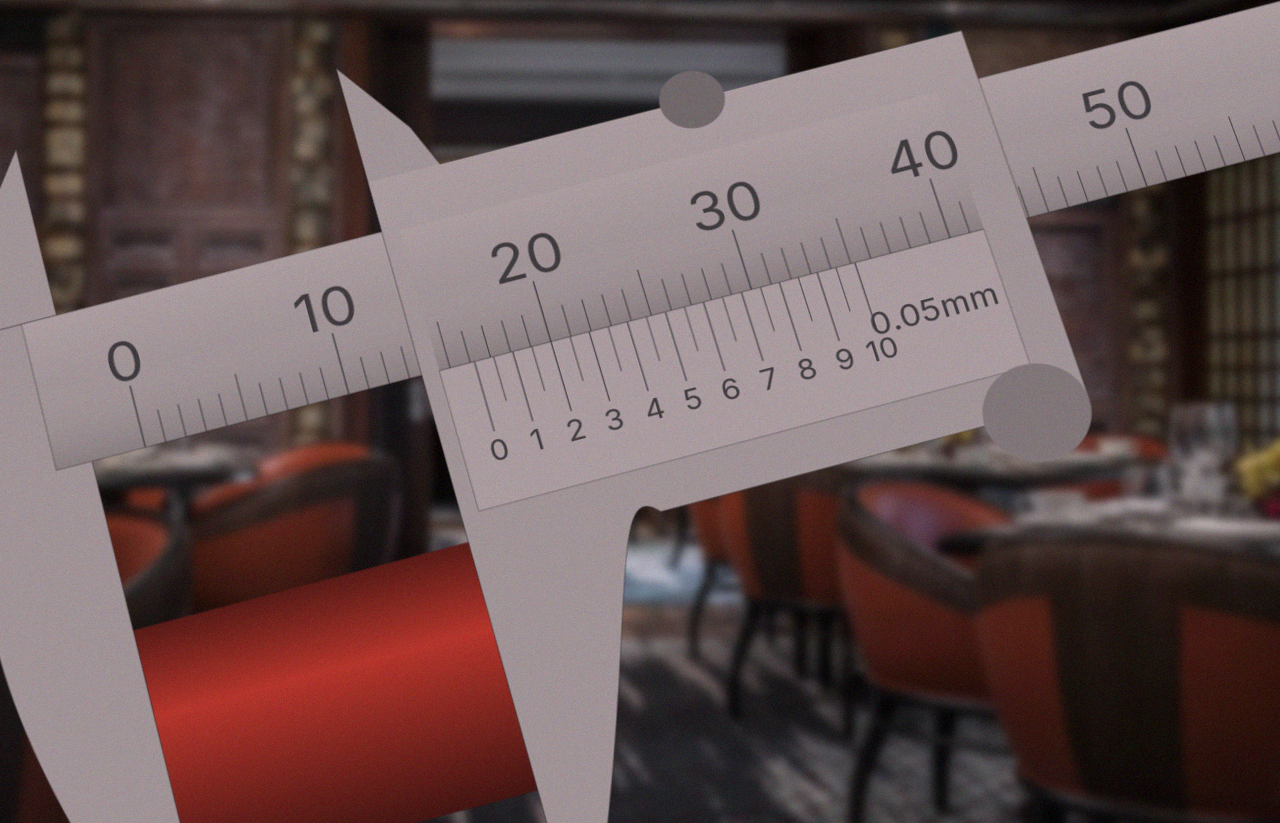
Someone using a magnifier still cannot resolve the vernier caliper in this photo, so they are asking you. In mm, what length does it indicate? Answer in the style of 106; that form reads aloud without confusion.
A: 16.2
